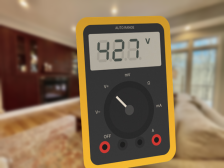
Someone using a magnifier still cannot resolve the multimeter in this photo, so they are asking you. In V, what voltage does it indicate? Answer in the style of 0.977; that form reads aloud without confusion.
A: 427
